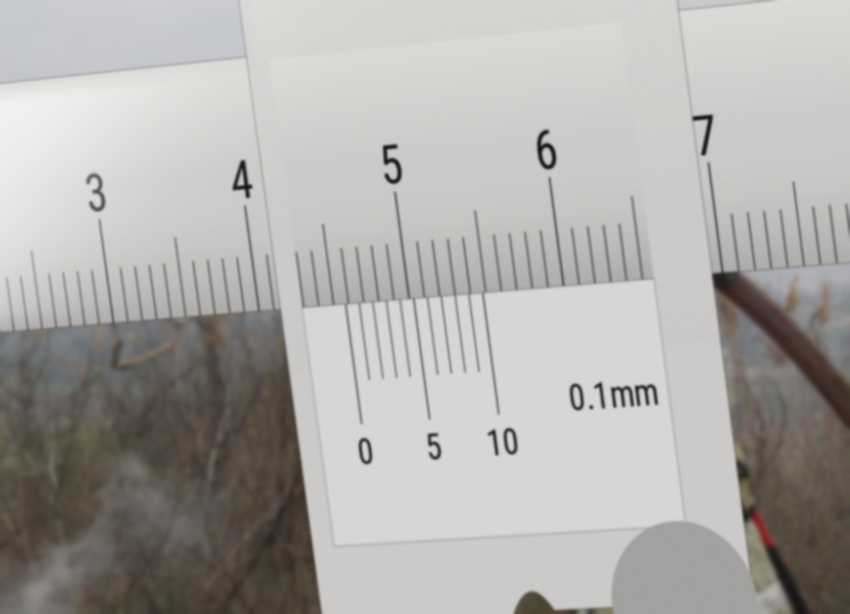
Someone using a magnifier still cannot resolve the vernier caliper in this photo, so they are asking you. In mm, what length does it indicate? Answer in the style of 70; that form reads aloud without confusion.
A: 45.8
